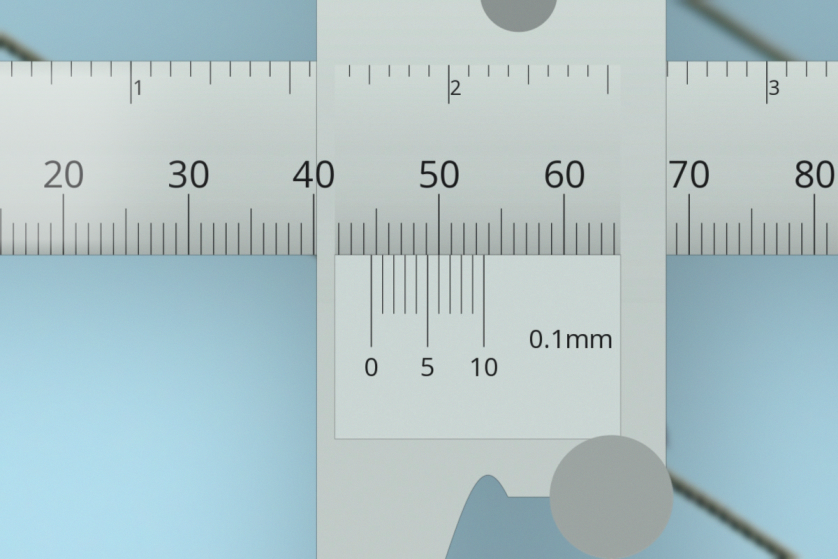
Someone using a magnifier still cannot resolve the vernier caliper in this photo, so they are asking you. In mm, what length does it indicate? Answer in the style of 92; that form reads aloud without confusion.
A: 44.6
